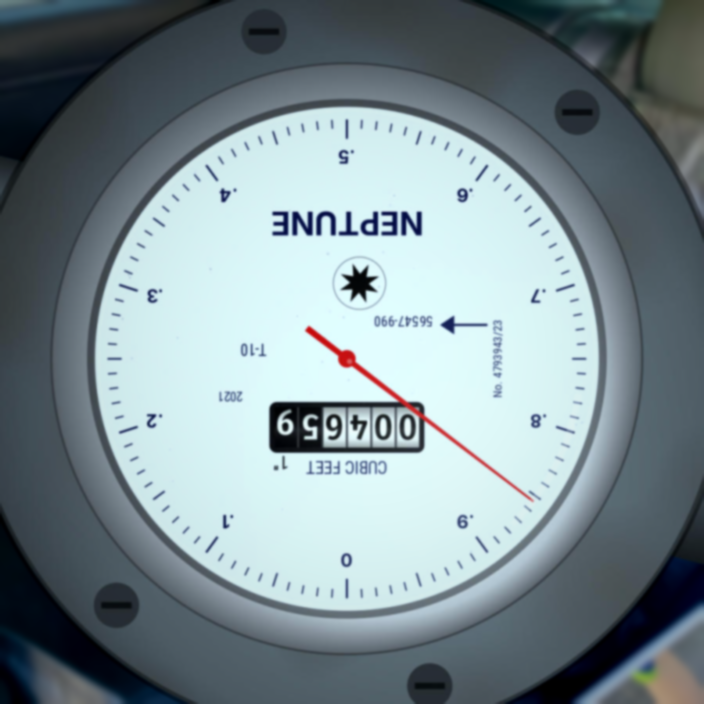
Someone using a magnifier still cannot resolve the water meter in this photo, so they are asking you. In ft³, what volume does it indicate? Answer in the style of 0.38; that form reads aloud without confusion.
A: 4658.85
